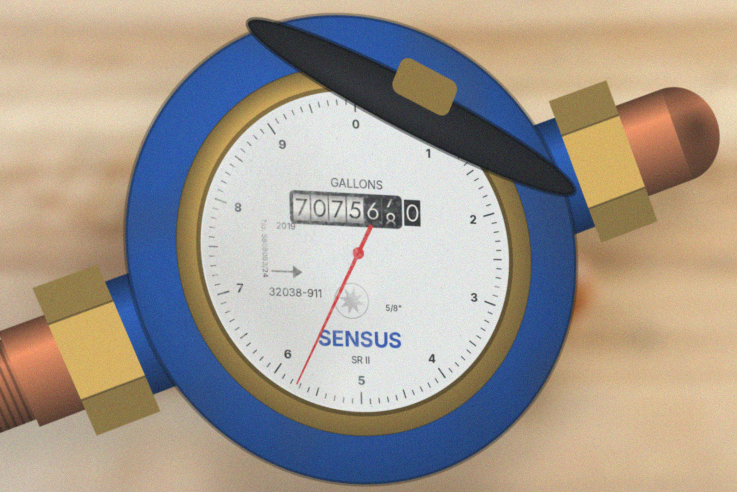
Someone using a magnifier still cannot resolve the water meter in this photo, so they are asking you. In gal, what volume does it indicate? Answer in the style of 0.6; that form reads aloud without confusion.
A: 7075675.7
